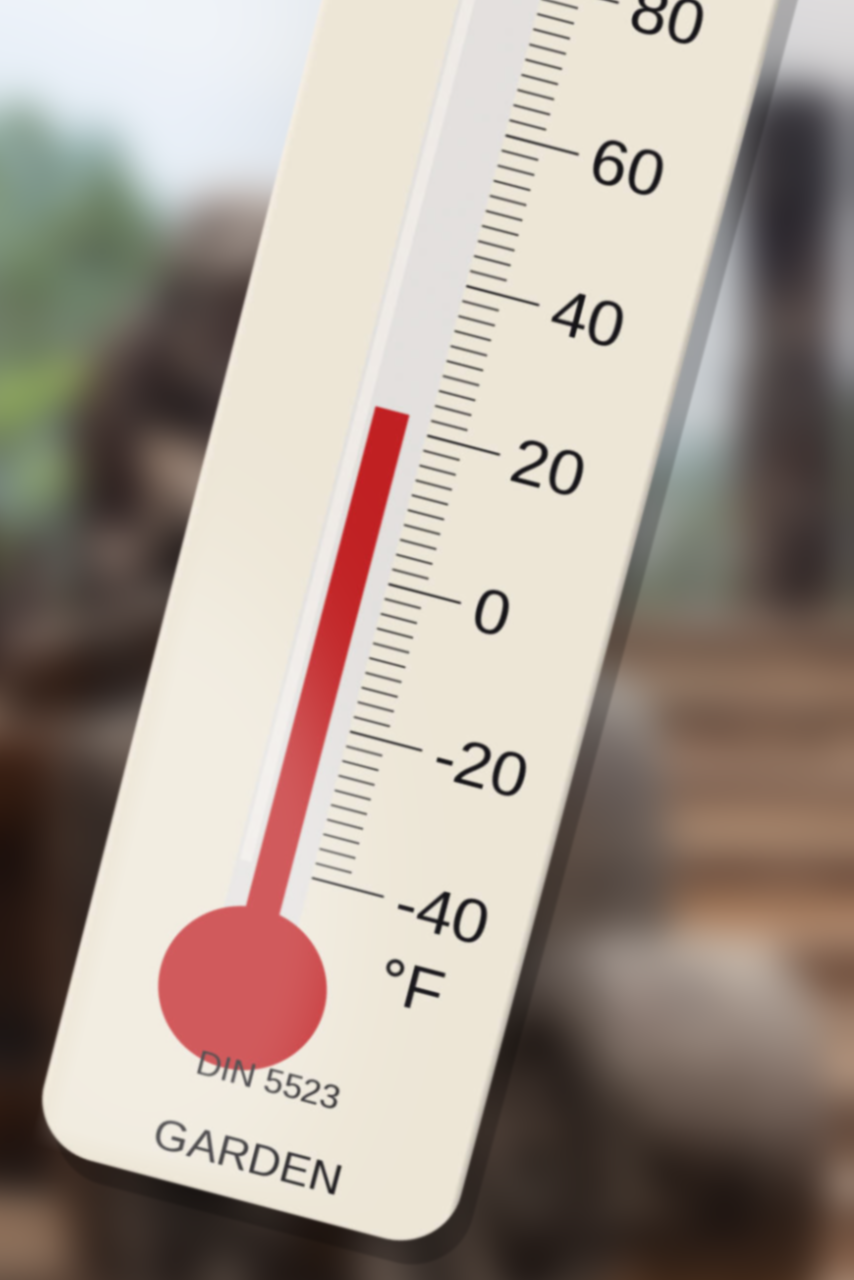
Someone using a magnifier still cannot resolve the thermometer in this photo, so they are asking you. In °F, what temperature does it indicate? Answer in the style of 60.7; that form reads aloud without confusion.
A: 22
